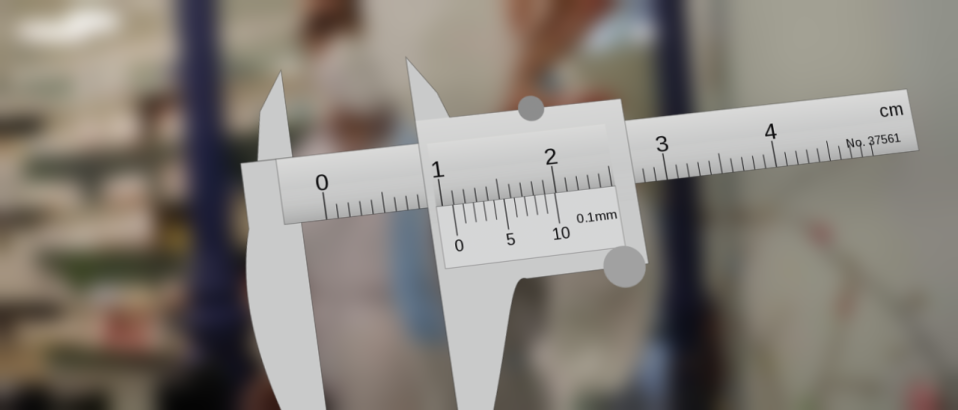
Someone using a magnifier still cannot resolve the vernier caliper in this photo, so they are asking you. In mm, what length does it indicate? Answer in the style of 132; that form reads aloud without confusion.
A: 10.9
